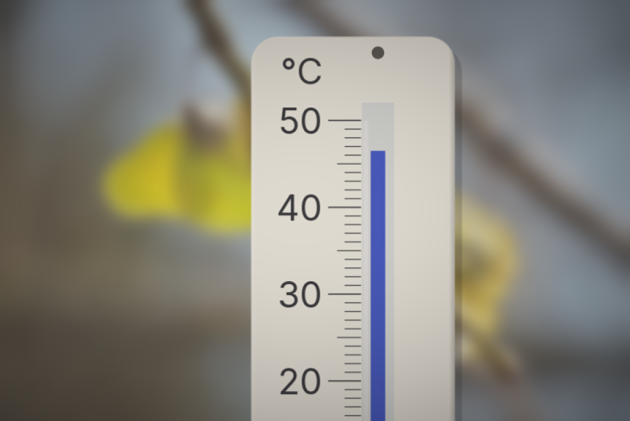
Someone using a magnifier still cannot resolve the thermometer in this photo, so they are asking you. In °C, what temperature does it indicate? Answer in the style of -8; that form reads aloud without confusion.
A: 46.5
